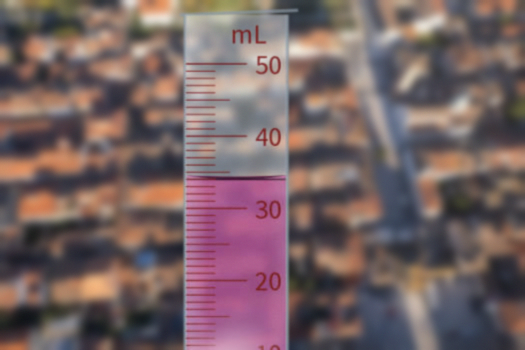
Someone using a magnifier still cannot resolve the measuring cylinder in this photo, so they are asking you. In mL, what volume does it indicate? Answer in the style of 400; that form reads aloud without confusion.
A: 34
